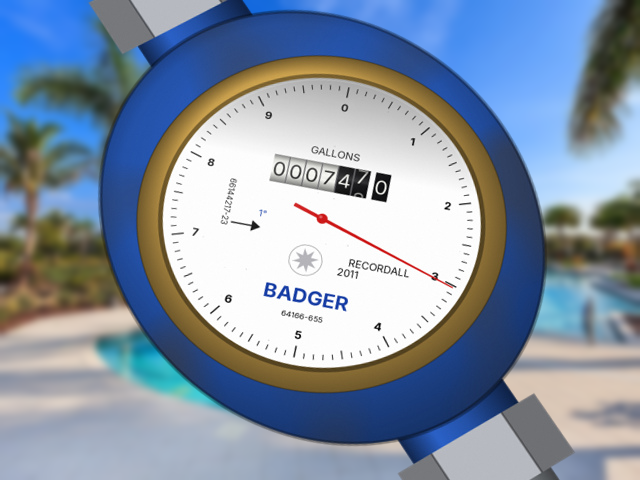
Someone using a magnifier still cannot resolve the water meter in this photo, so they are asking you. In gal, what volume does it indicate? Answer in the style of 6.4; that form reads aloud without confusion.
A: 7473.0
